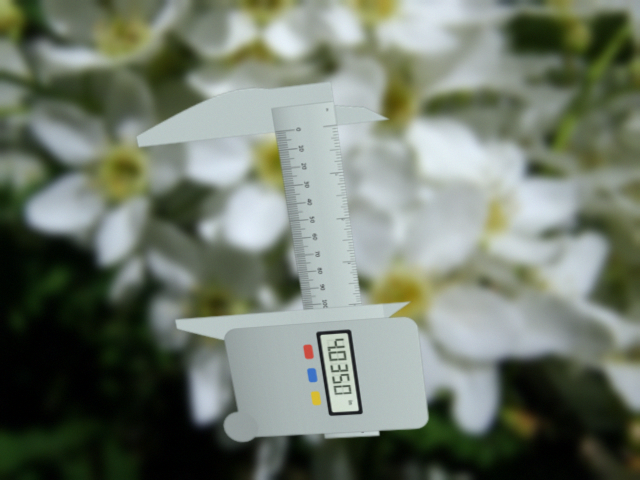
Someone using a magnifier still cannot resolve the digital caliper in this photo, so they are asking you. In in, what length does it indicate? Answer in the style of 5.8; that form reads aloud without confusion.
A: 4.0350
